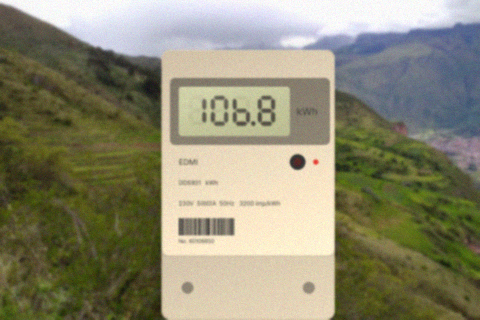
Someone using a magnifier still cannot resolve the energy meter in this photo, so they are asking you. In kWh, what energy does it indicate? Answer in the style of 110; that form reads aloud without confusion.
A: 106.8
